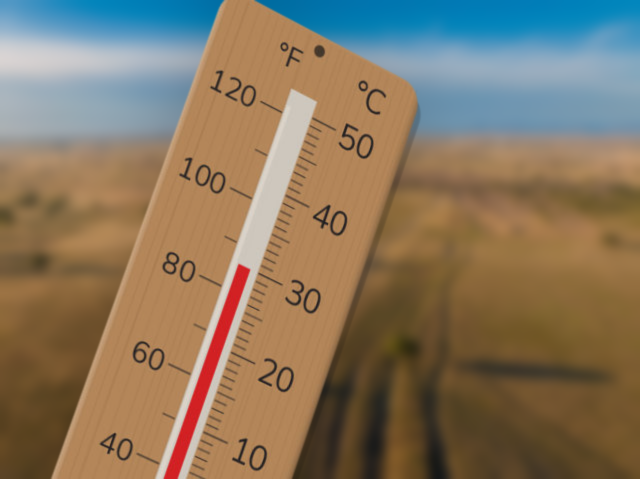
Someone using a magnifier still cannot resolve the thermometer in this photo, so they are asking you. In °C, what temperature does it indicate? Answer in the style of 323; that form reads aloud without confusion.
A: 30
